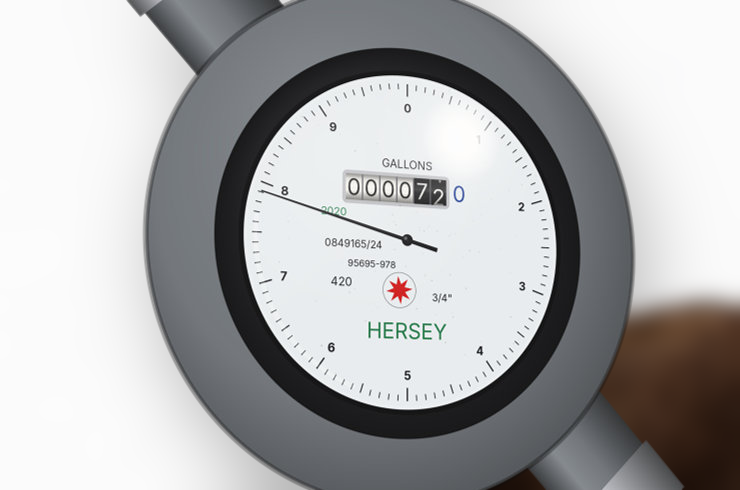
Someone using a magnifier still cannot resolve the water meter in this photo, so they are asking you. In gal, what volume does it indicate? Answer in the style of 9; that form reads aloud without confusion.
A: 717.9
